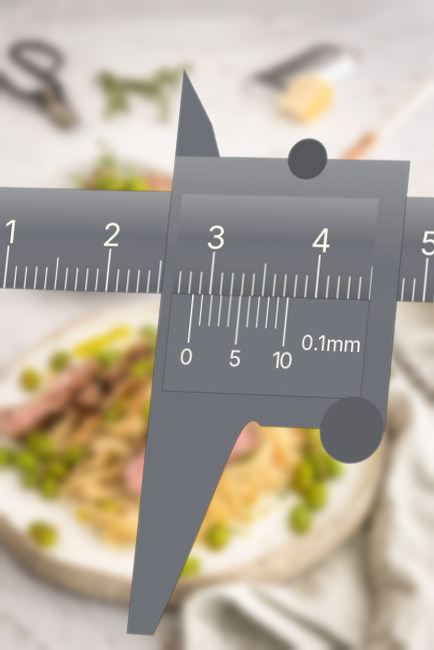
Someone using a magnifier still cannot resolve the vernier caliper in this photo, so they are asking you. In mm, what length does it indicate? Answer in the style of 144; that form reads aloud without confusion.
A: 28.4
